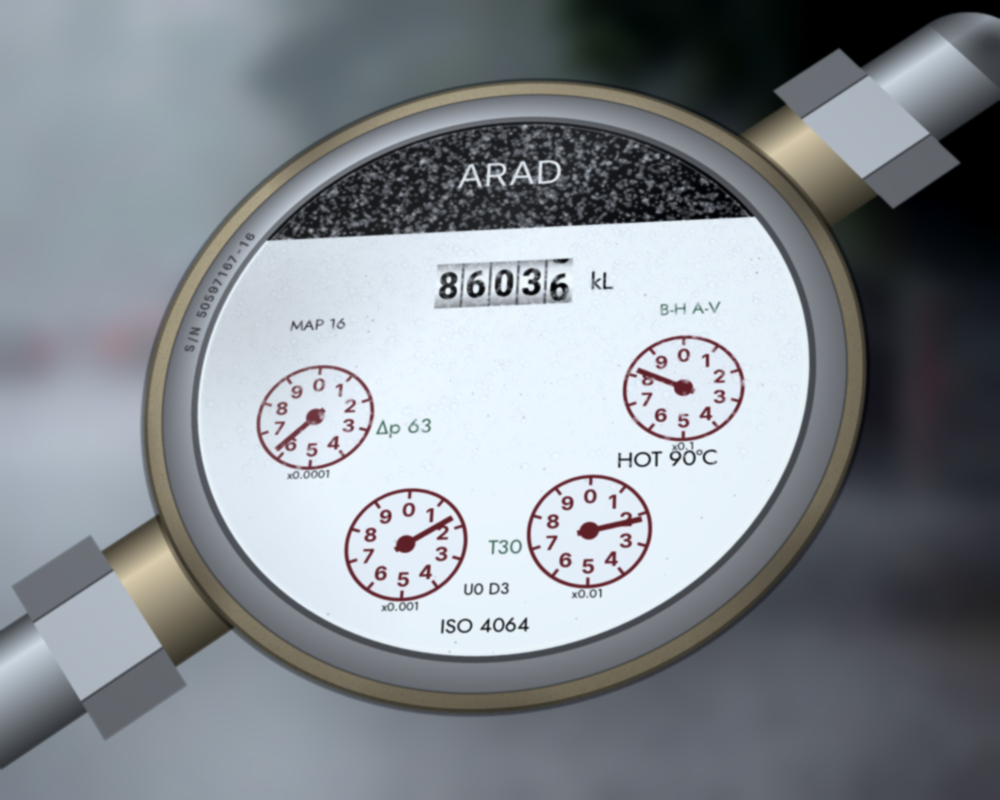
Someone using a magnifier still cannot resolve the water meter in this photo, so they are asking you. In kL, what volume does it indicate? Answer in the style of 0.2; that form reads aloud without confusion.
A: 86035.8216
